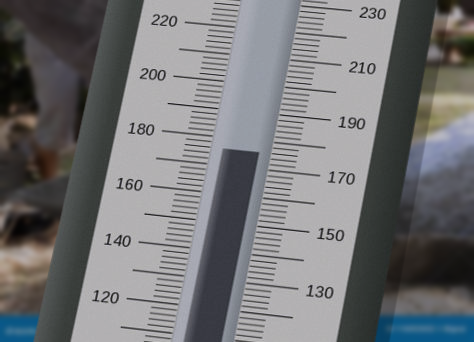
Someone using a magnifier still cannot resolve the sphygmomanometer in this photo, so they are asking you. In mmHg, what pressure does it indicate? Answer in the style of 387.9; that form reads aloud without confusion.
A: 176
